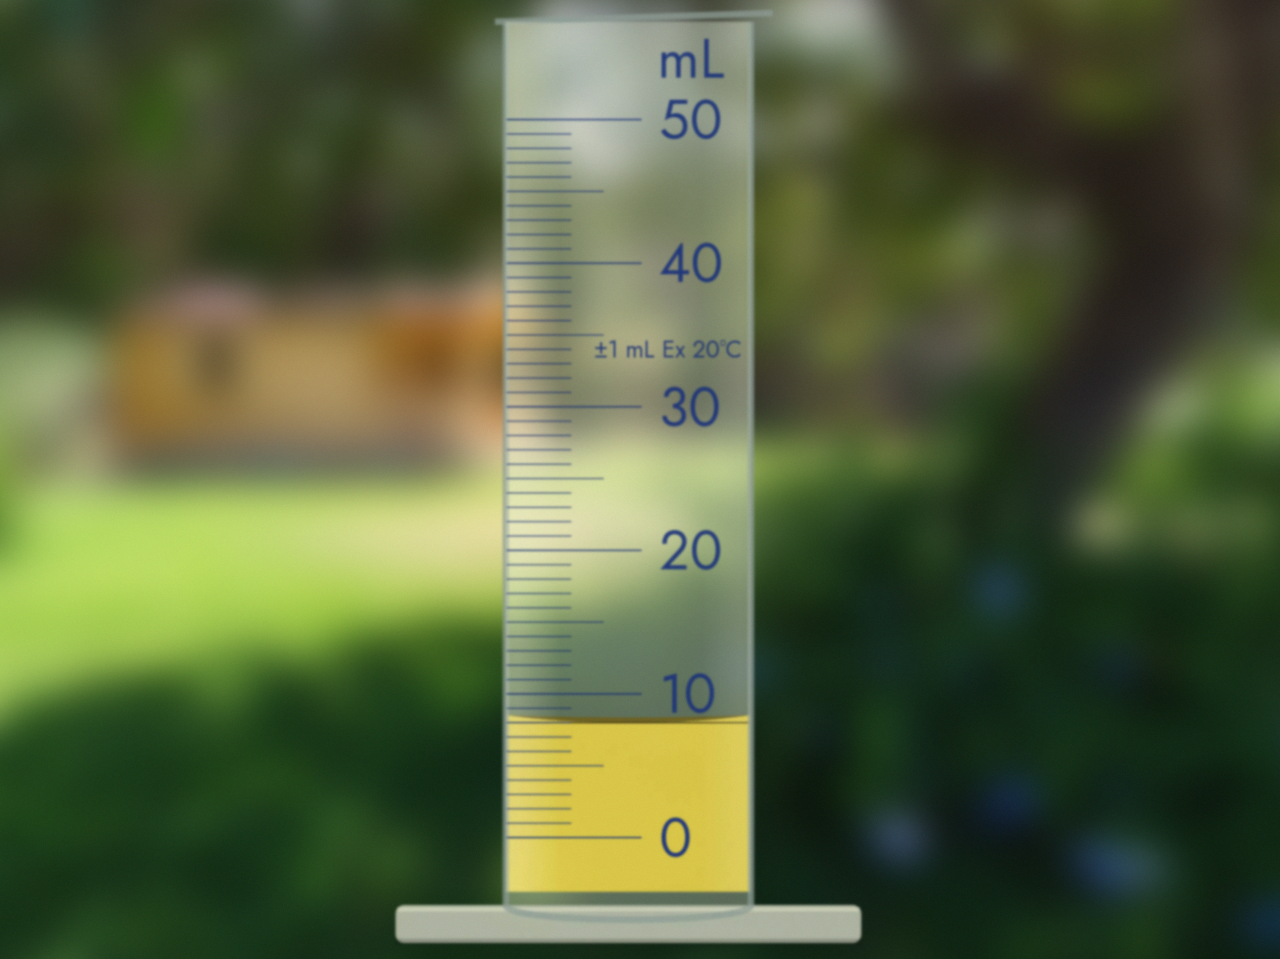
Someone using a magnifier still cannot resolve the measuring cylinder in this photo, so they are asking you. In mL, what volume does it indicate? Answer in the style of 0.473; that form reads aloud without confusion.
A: 8
